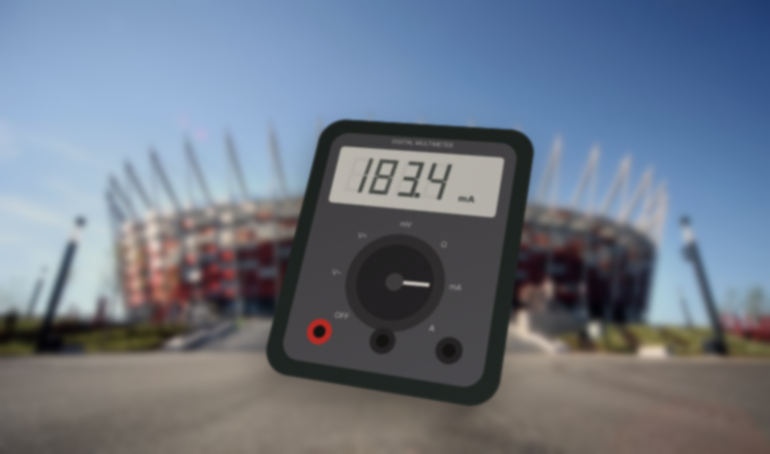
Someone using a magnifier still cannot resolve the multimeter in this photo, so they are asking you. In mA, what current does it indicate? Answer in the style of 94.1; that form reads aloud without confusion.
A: 183.4
